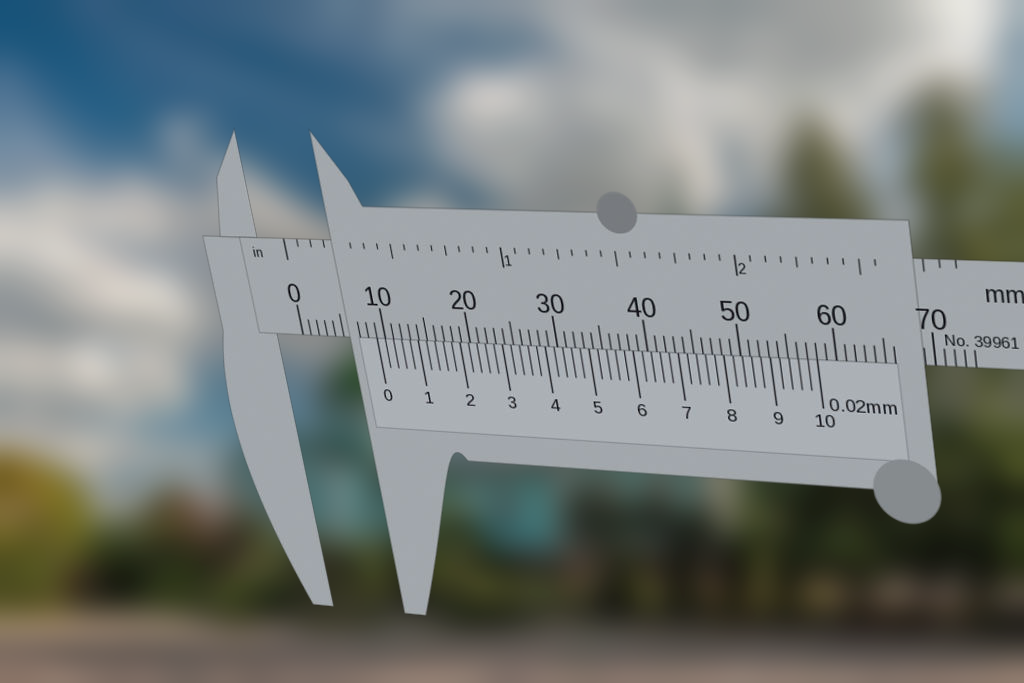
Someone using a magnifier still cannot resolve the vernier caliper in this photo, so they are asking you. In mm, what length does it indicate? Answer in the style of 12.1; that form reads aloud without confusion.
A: 9.0
